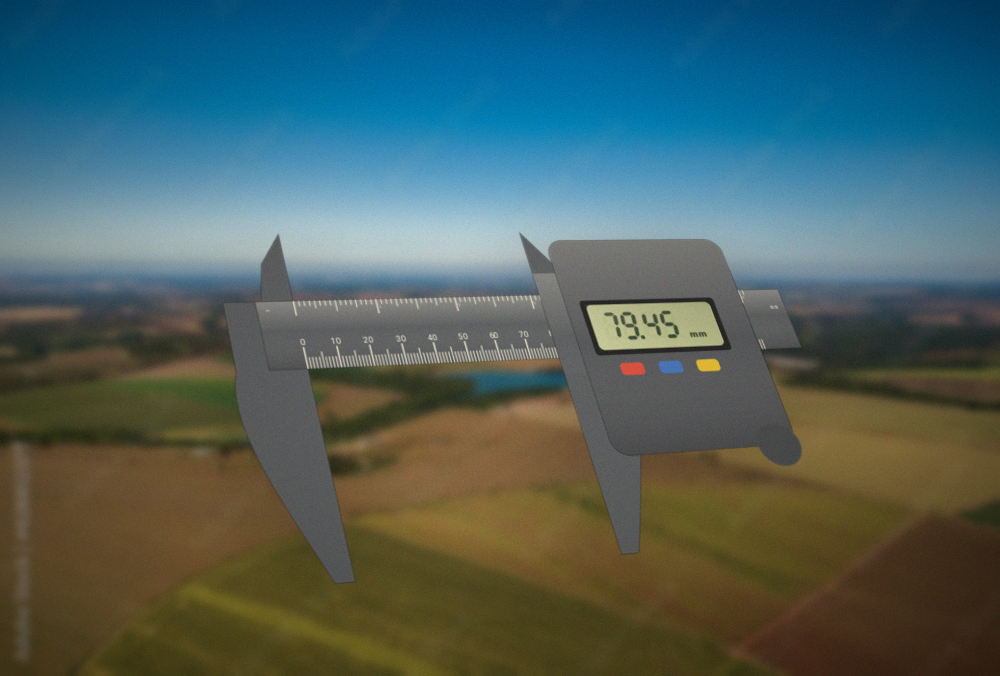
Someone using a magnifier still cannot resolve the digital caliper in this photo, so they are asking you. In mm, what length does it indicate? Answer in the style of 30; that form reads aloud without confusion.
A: 79.45
